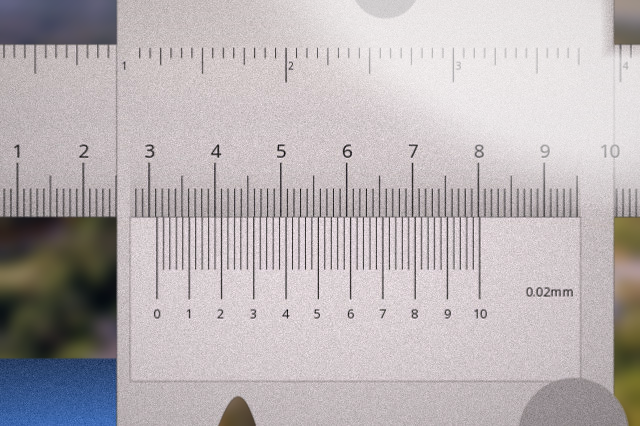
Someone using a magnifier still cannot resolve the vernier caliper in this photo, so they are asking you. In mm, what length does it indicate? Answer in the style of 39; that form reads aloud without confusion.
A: 31.2
